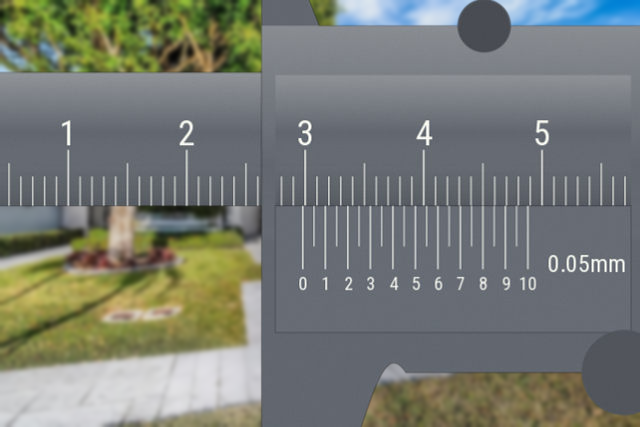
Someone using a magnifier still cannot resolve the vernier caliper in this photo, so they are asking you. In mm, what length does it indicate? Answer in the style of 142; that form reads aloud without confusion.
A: 29.8
